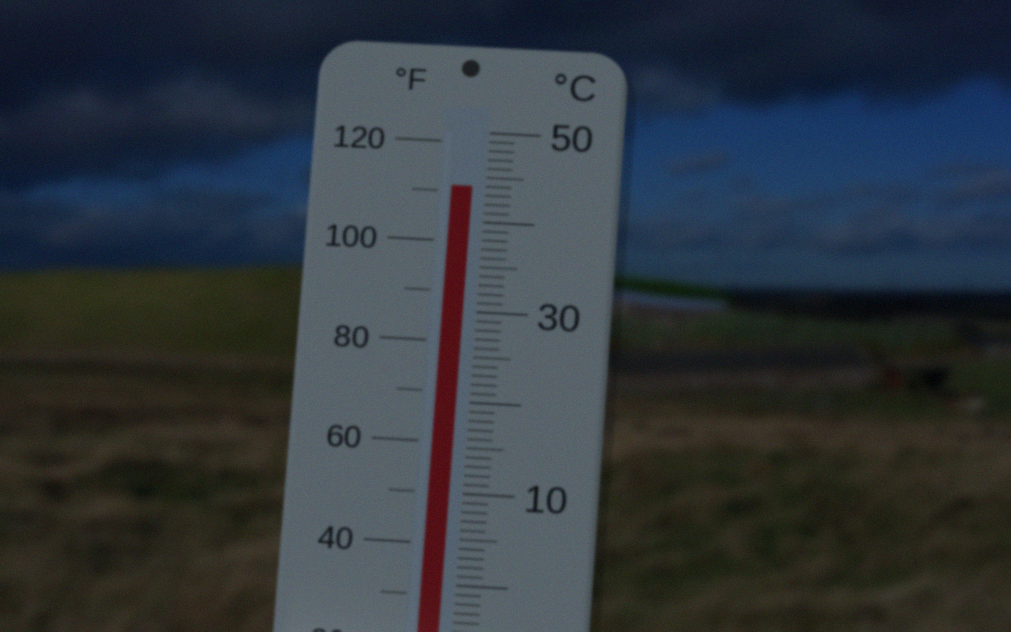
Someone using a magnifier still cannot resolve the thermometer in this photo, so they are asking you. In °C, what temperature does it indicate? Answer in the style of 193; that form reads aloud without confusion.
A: 44
